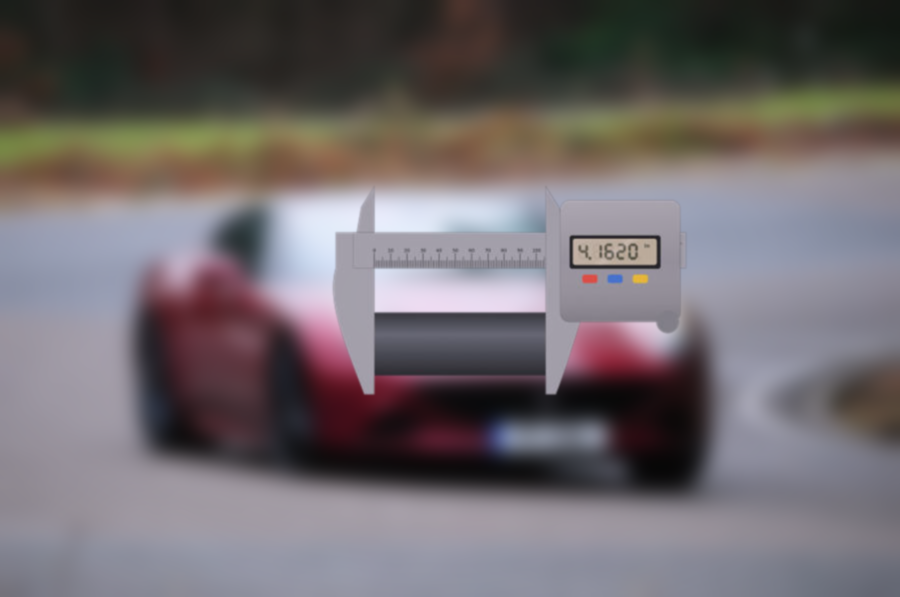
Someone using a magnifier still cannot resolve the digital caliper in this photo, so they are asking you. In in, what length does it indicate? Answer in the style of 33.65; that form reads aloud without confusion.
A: 4.1620
